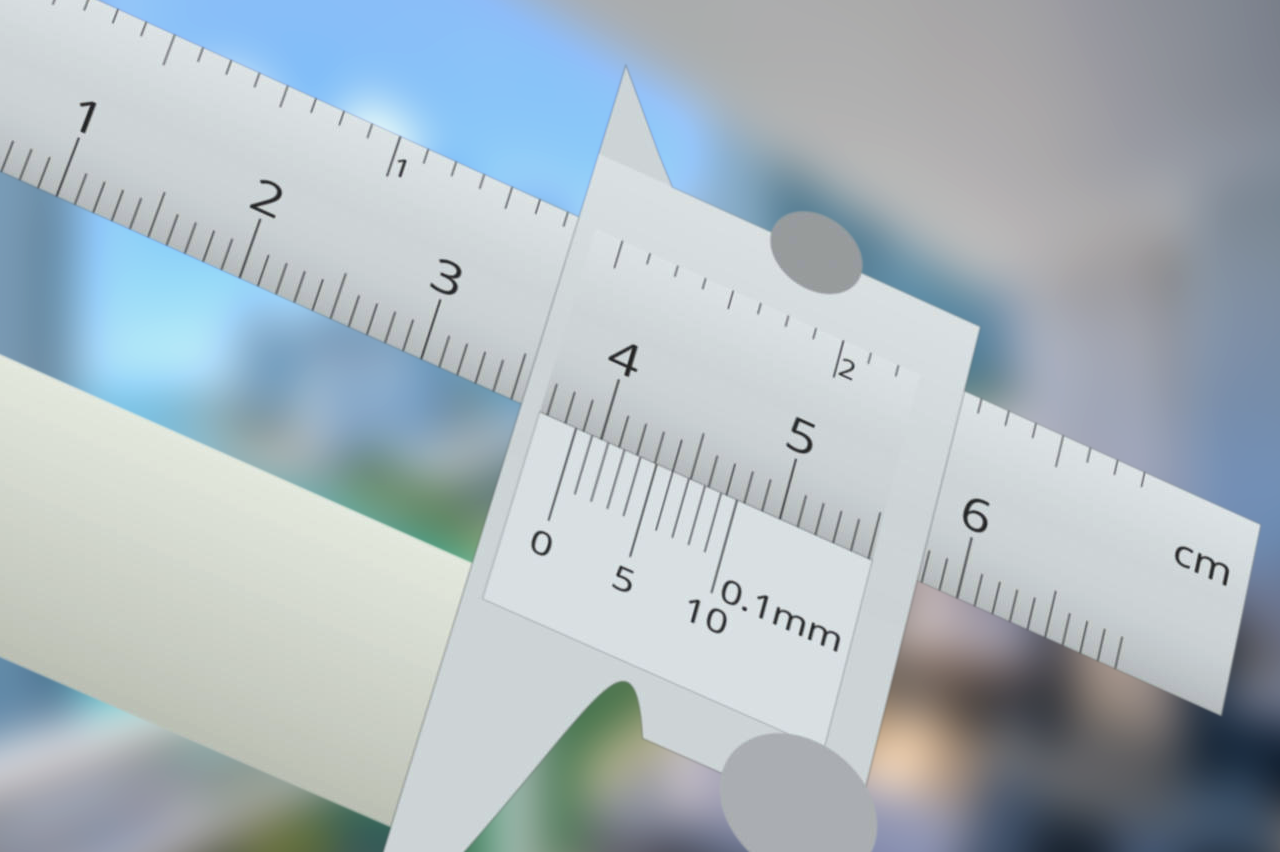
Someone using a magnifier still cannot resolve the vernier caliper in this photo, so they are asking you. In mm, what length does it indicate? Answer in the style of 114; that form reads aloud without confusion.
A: 38.6
